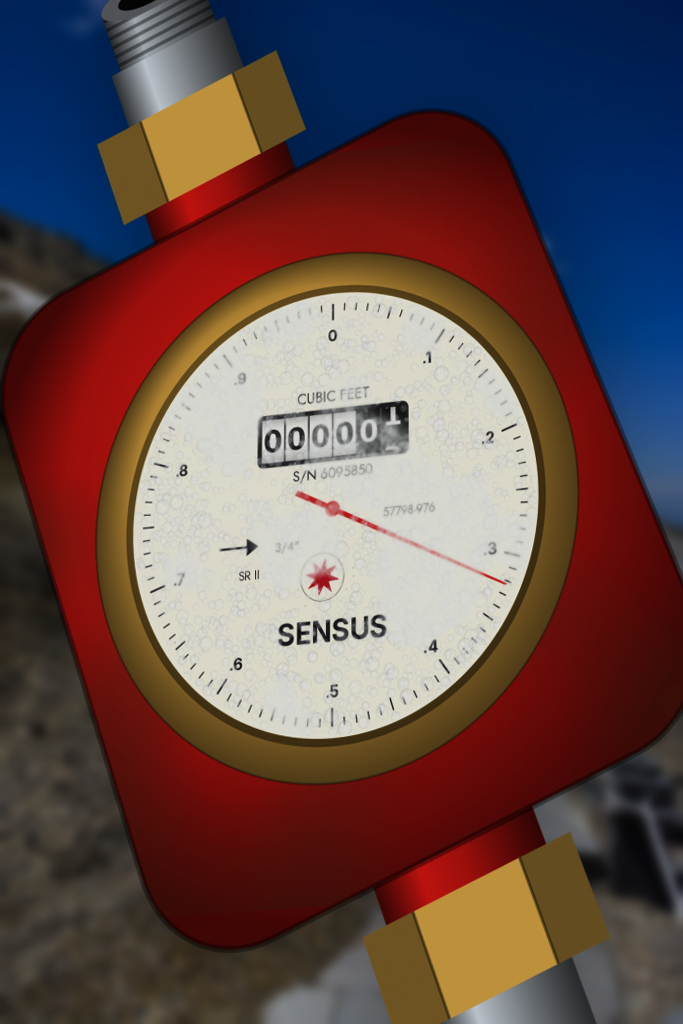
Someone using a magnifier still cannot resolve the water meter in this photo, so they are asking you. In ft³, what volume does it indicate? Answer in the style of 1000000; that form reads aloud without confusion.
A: 1.32
